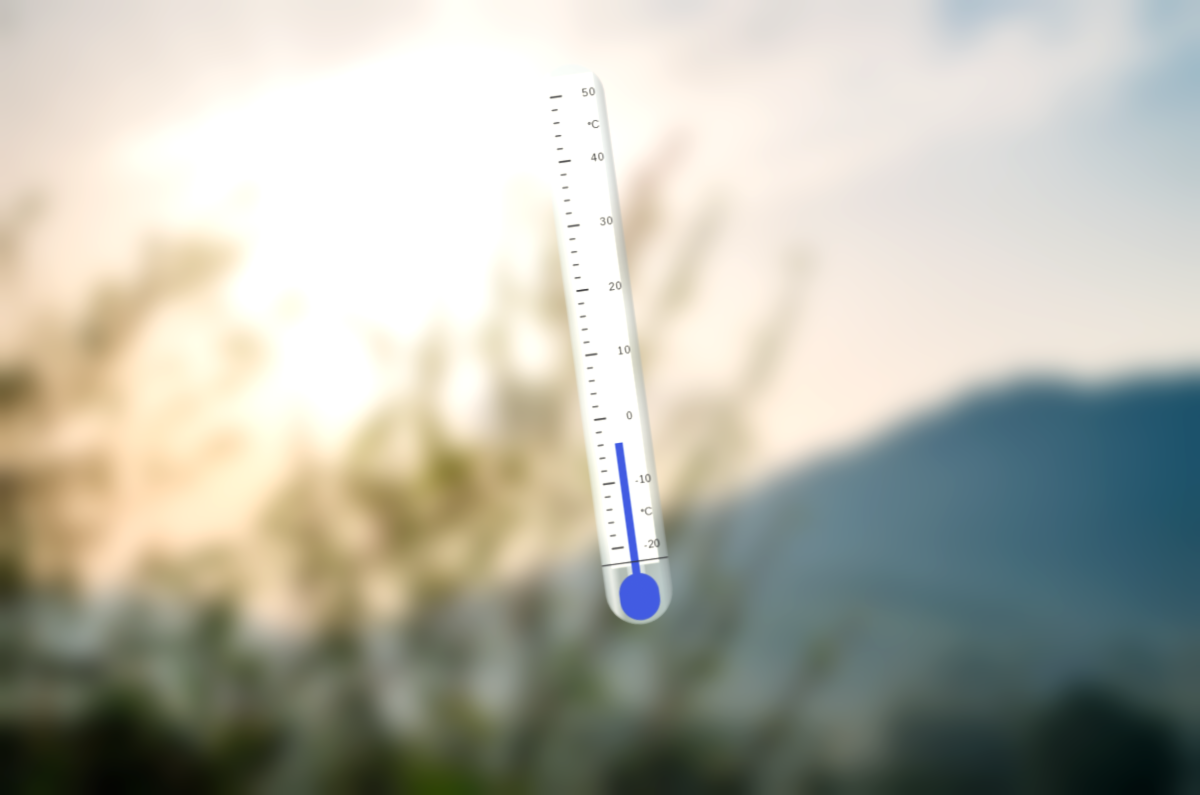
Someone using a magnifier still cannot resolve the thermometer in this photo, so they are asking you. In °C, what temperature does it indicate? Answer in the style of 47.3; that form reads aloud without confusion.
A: -4
